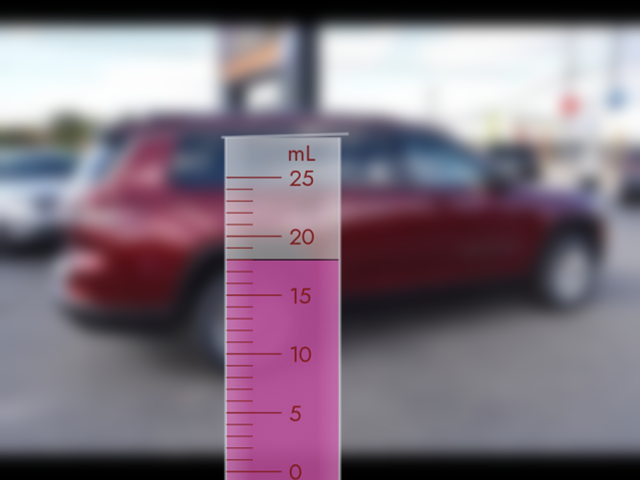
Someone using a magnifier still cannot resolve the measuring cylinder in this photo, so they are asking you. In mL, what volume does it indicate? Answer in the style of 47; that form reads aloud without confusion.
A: 18
